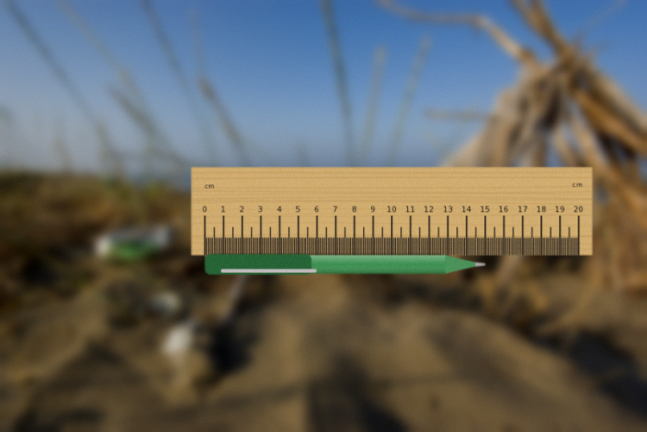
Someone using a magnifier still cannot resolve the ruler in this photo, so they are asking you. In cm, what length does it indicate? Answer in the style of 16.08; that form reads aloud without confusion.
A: 15
